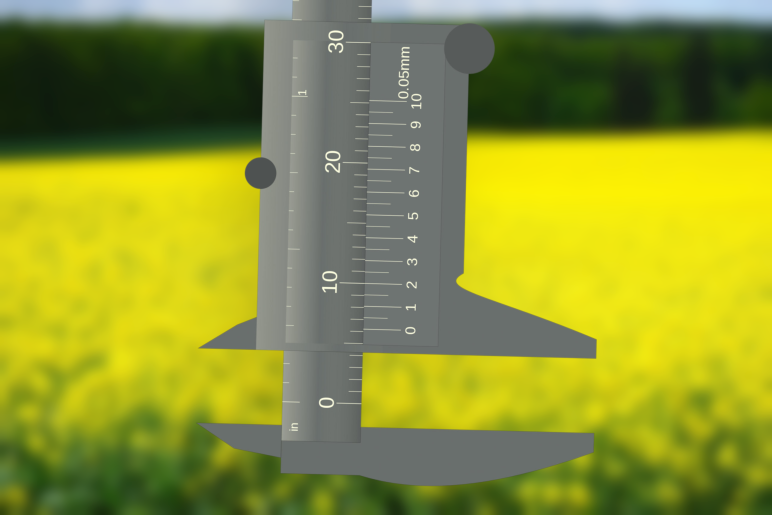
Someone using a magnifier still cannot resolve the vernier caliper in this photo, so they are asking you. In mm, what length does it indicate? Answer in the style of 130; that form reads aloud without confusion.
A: 6.2
